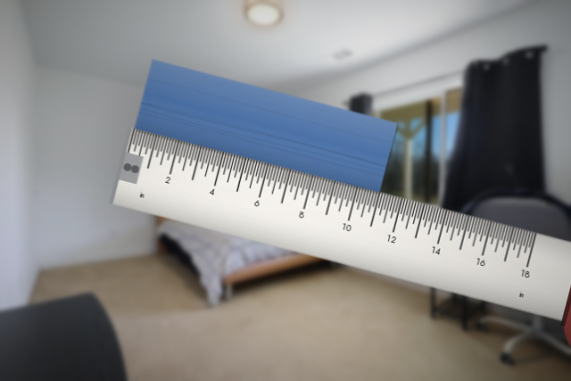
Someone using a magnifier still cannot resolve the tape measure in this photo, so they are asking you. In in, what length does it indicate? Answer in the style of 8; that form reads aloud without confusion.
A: 11
